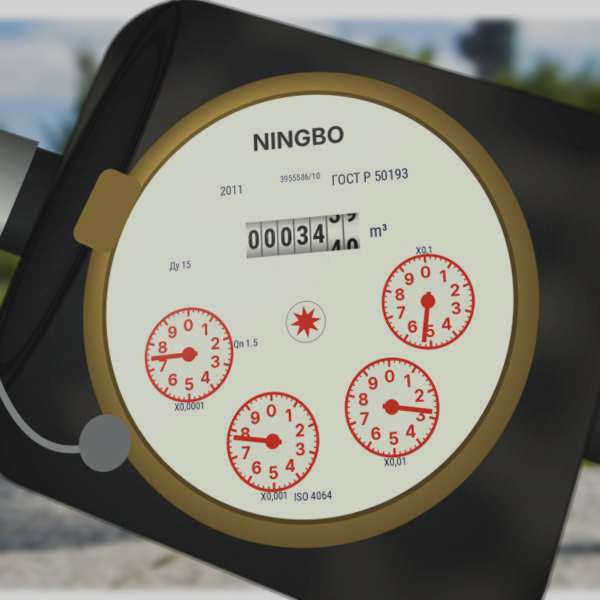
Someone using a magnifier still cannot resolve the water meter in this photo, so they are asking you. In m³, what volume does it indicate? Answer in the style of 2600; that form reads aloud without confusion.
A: 3439.5277
